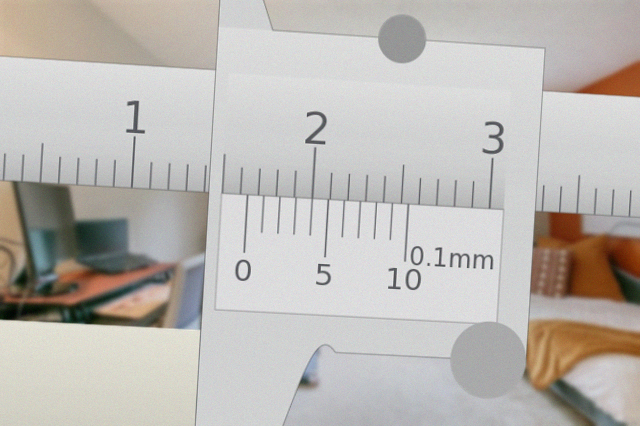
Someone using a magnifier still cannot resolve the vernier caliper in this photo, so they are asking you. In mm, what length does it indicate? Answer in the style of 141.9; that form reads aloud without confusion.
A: 16.4
